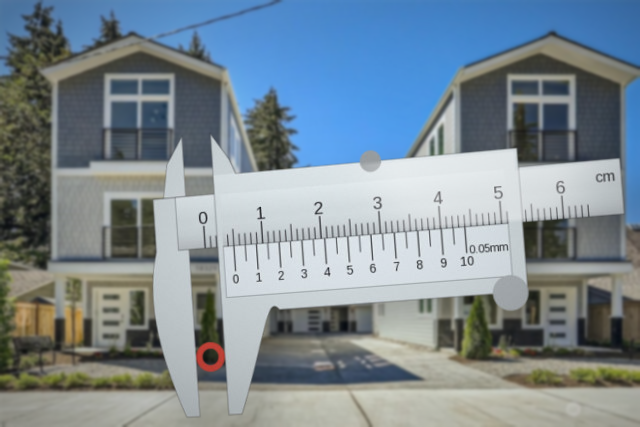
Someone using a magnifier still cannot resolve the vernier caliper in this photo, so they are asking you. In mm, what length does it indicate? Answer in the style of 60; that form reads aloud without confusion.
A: 5.0
